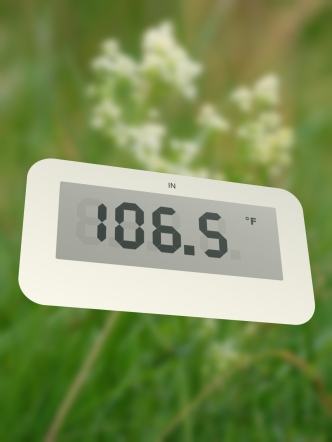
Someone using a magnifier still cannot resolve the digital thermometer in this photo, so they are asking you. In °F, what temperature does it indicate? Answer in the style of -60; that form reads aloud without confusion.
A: 106.5
